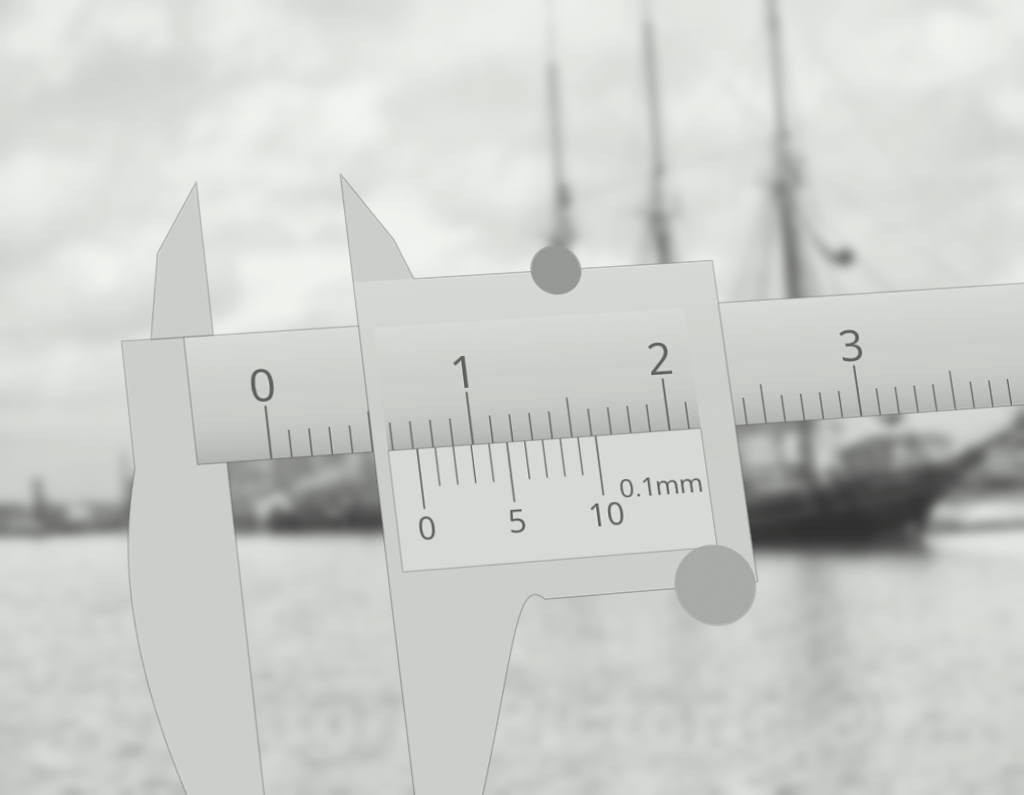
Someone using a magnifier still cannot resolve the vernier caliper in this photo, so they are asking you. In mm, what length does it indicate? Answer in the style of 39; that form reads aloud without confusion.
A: 7.2
